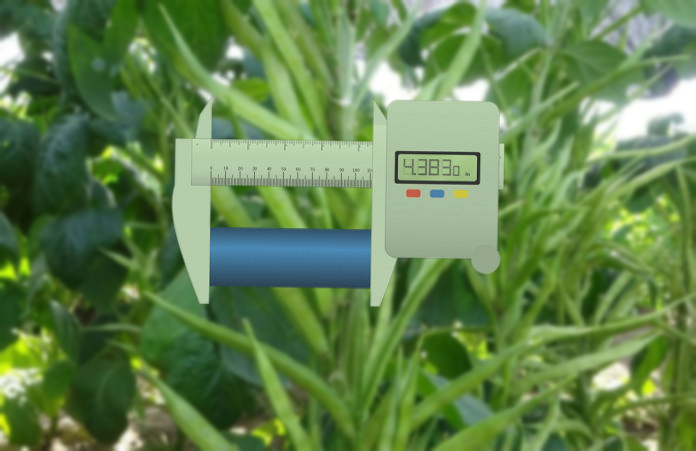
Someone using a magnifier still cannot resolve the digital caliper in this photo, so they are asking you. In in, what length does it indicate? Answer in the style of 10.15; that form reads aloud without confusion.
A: 4.3830
